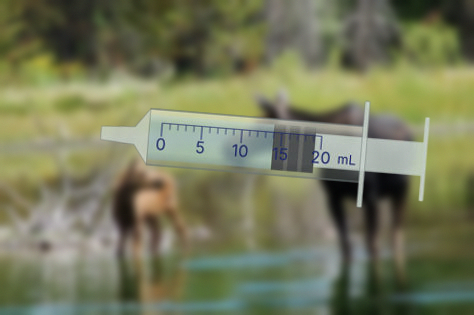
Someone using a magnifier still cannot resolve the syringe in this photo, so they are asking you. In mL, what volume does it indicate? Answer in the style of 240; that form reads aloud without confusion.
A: 14
